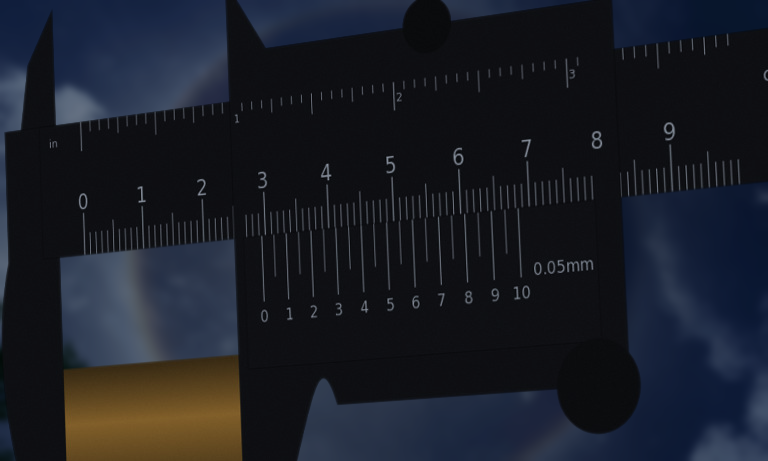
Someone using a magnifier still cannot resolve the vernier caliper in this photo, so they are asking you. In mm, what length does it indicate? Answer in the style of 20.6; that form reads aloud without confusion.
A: 29.4
